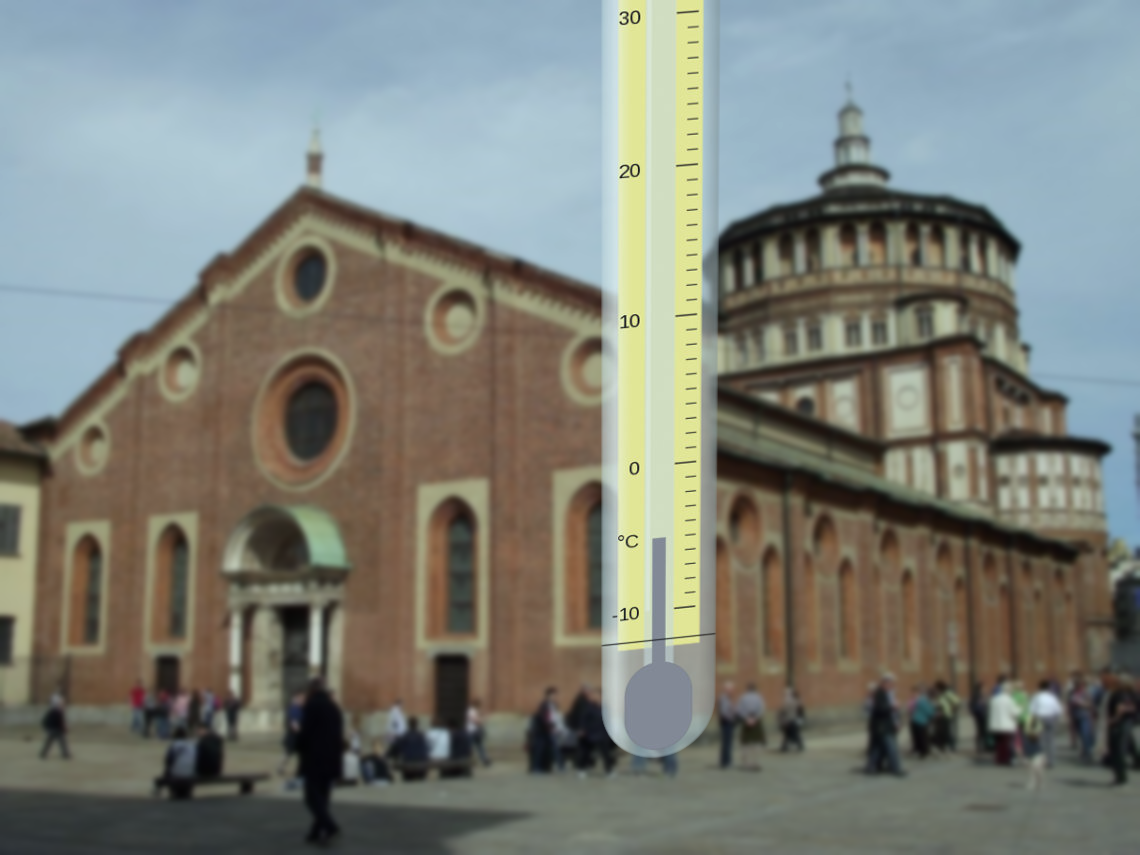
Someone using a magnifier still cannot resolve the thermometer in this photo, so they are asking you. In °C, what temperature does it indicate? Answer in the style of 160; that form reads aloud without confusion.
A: -5
